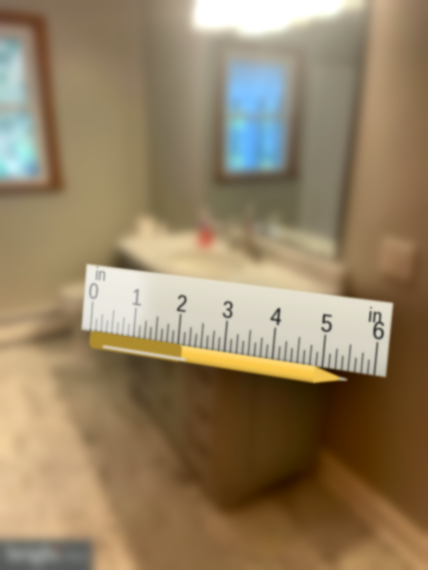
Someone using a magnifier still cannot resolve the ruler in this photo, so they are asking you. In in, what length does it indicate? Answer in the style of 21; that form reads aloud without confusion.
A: 5.5
